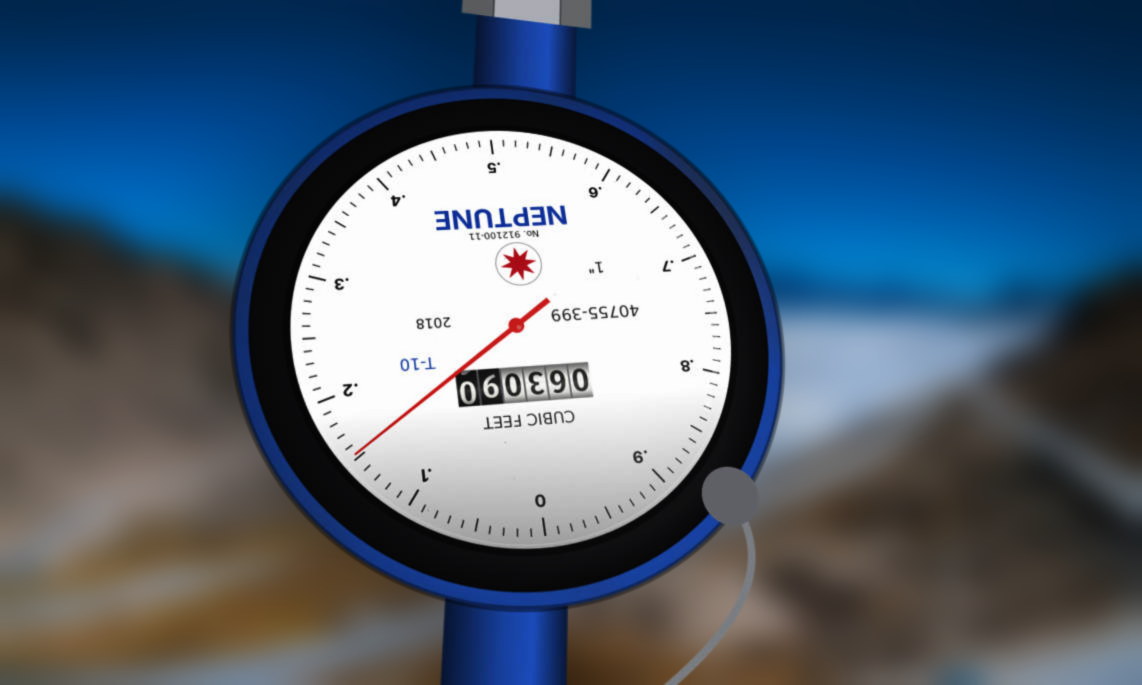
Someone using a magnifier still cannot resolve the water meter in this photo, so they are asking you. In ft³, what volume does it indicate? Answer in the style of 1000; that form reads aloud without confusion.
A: 63090.15
